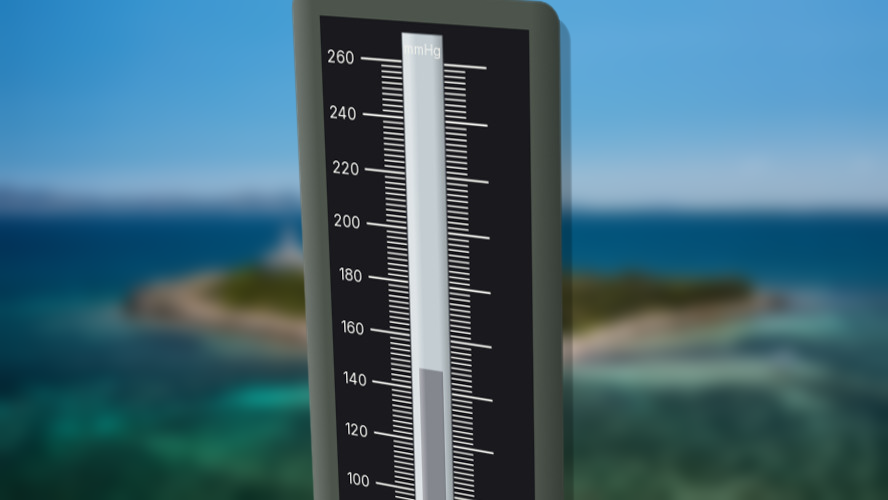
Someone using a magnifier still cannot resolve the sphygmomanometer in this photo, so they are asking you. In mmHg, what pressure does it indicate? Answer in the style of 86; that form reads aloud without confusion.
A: 148
